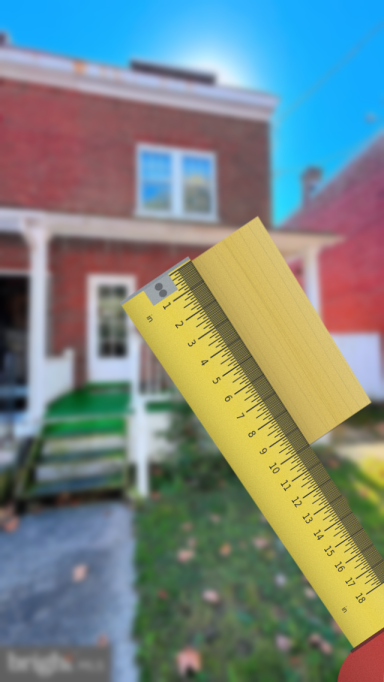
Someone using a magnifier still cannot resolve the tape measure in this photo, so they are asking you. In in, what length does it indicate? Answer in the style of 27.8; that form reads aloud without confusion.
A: 10
